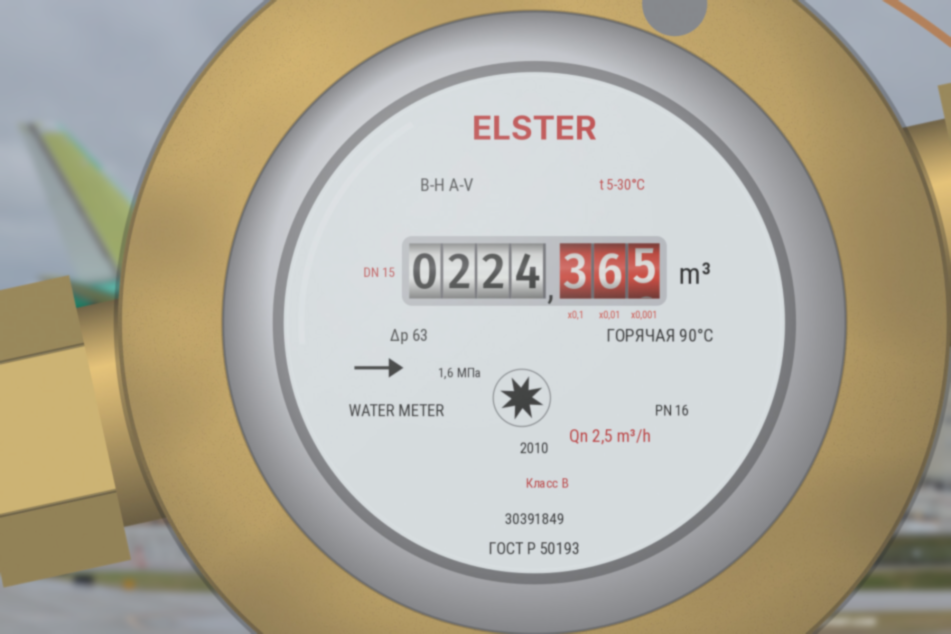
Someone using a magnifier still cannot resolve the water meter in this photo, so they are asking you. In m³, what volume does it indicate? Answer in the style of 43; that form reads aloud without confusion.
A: 224.365
